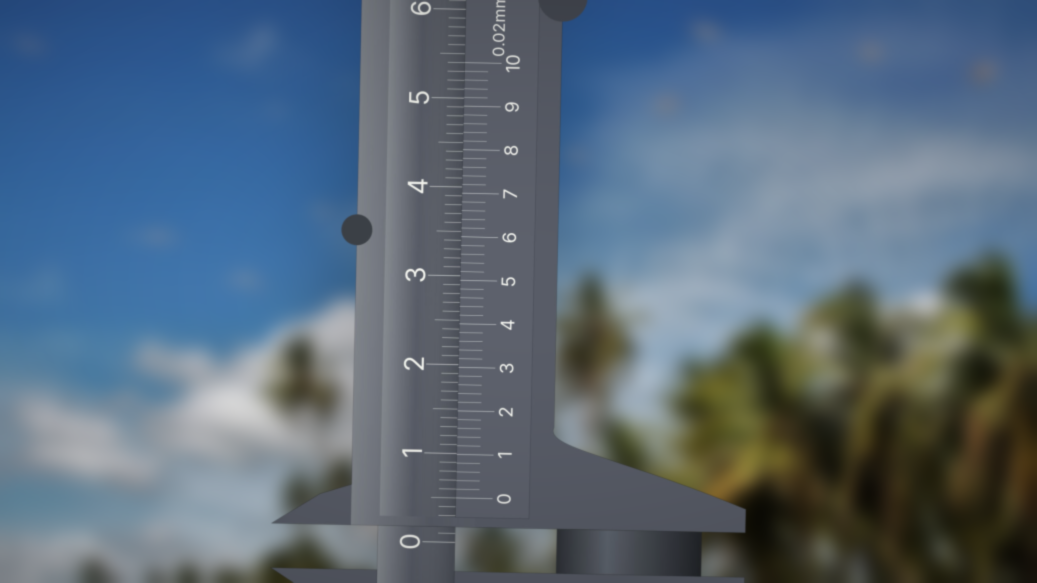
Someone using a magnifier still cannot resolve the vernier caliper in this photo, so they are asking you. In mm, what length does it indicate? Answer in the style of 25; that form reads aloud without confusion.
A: 5.0
